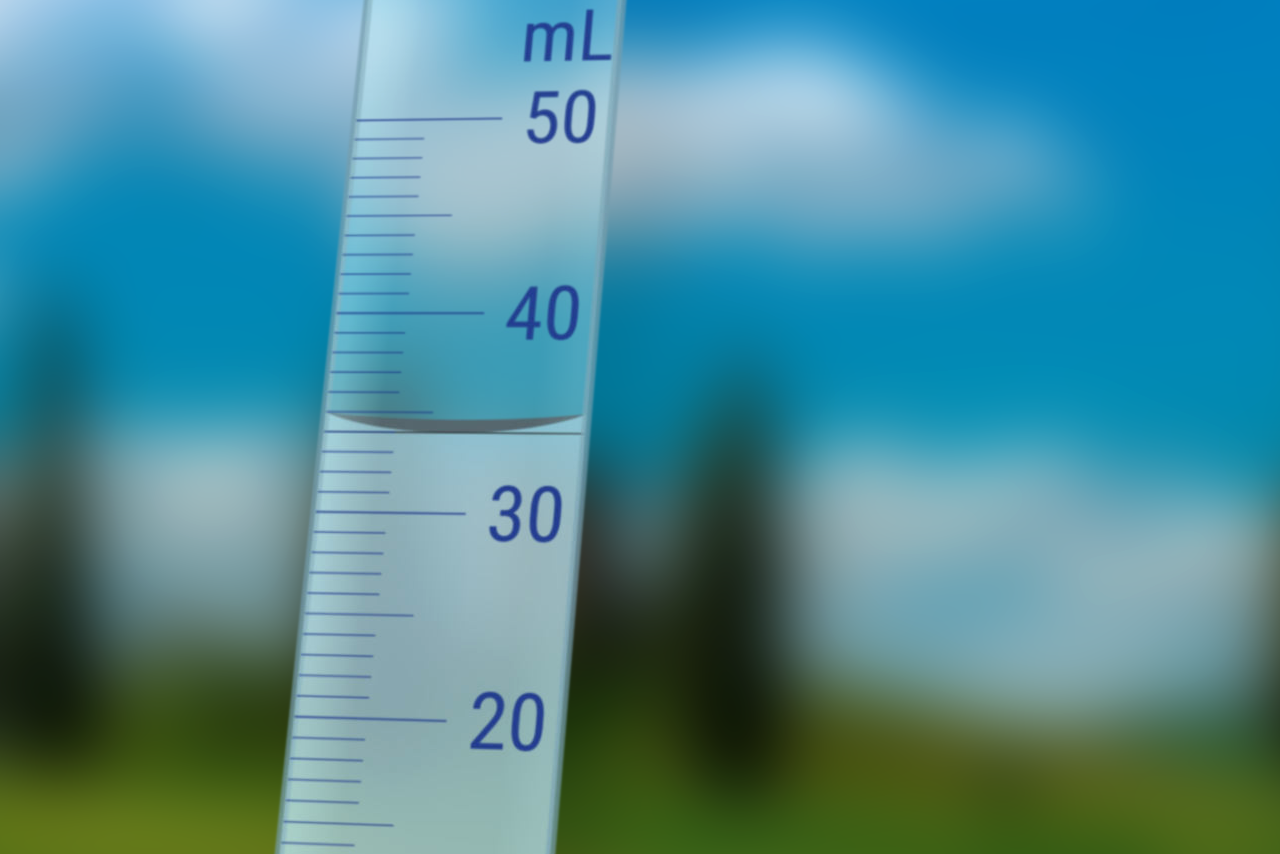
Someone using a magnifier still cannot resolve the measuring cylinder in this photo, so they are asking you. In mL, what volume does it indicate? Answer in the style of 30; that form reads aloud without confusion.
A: 34
